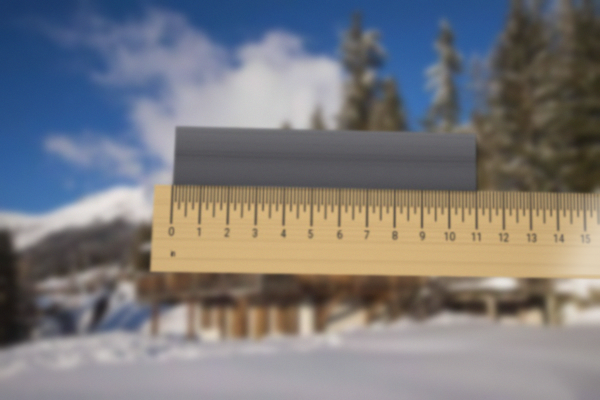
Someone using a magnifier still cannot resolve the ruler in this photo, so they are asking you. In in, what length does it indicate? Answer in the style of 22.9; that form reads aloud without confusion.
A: 11
